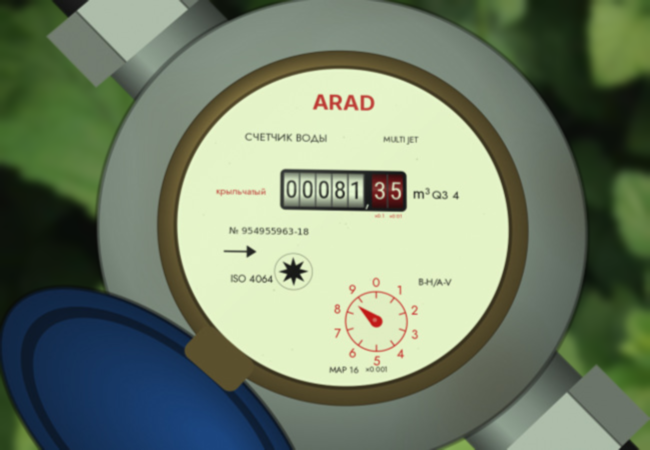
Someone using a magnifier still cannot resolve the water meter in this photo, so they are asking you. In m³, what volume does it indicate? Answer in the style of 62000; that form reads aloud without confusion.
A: 81.358
